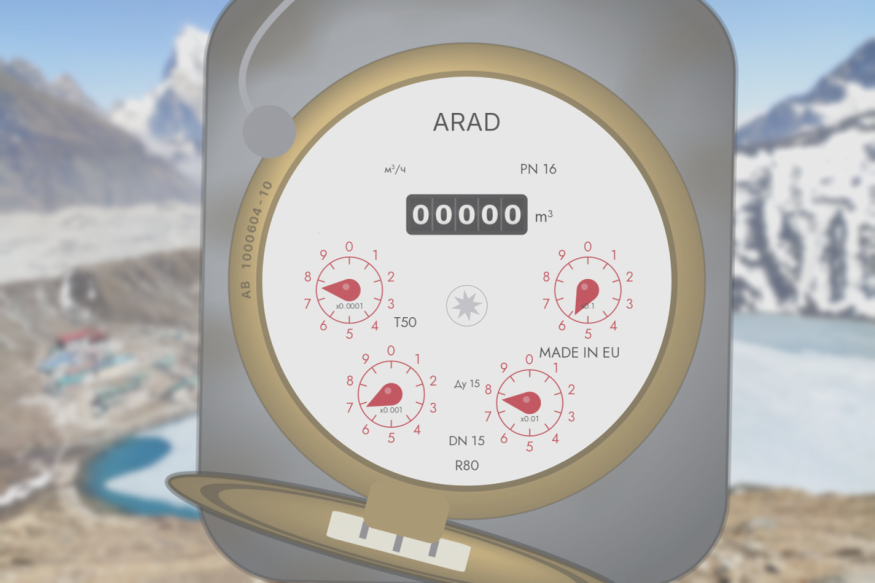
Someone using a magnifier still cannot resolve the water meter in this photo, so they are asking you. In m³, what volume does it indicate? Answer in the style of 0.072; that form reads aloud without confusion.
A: 0.5767
